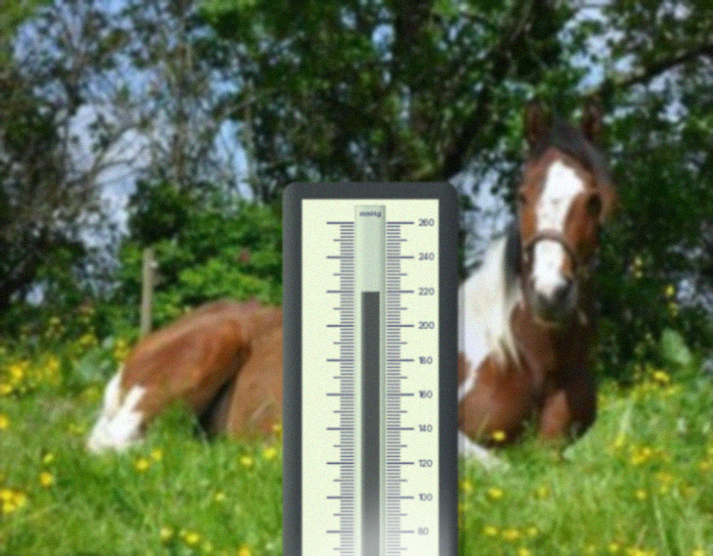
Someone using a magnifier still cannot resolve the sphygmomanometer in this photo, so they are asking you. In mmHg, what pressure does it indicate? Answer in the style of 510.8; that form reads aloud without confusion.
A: 220
